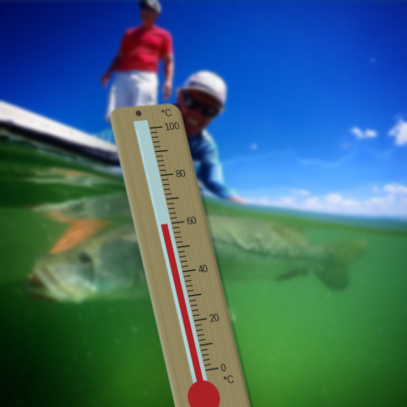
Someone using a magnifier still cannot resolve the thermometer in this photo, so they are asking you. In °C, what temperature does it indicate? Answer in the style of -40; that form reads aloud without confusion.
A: 60
